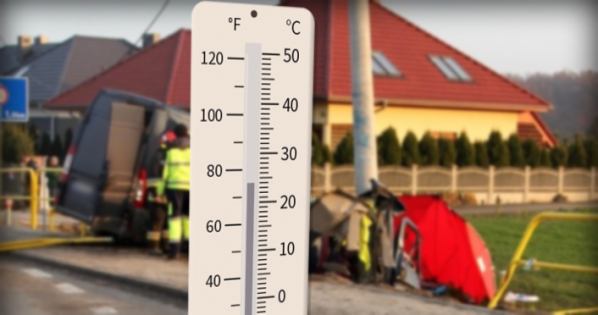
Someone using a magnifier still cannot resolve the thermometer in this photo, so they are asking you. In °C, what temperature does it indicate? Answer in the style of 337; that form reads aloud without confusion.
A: 24
